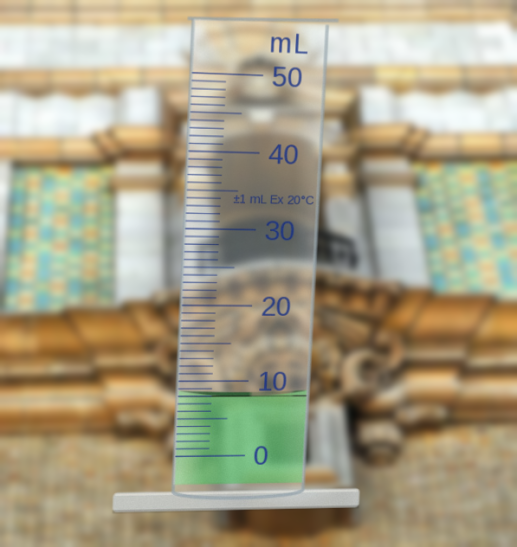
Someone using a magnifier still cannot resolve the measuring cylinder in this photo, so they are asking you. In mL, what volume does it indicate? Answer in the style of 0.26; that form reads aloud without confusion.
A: 8
